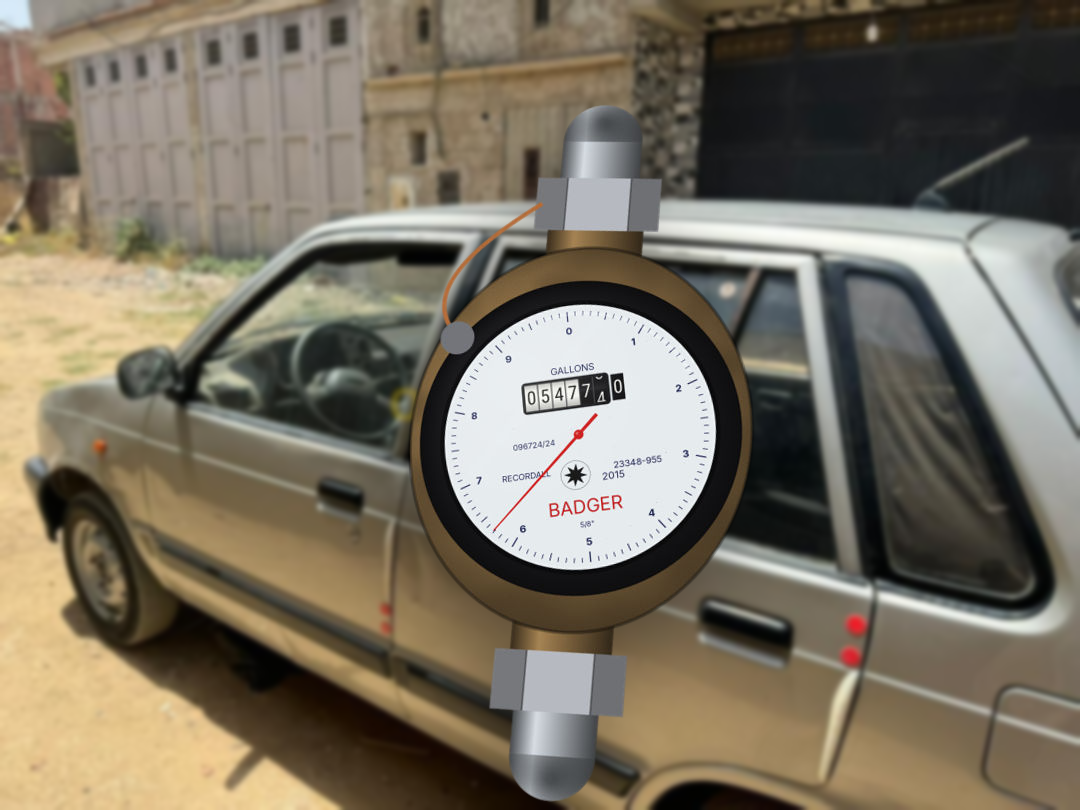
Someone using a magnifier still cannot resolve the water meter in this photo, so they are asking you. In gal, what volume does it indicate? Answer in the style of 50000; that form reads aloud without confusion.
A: 547736.3
